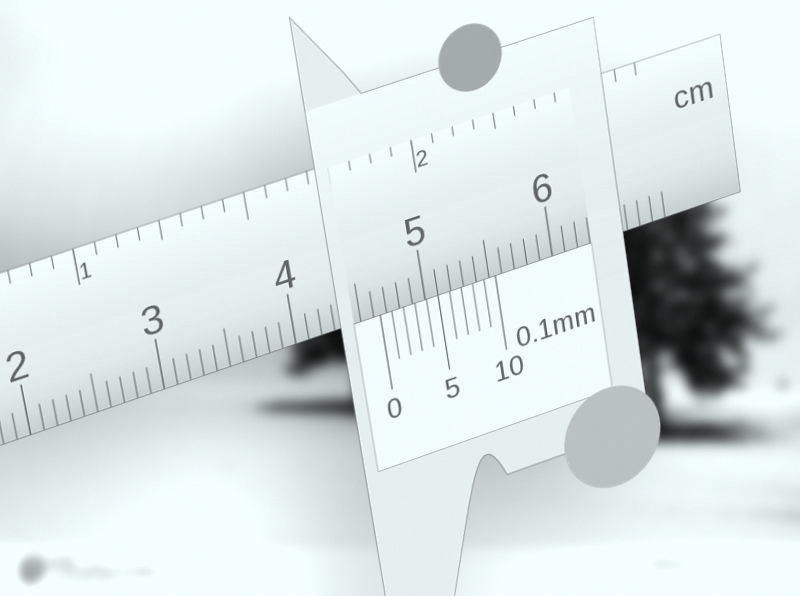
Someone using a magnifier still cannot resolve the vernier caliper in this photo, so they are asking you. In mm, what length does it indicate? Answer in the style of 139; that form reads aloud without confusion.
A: 46.5
